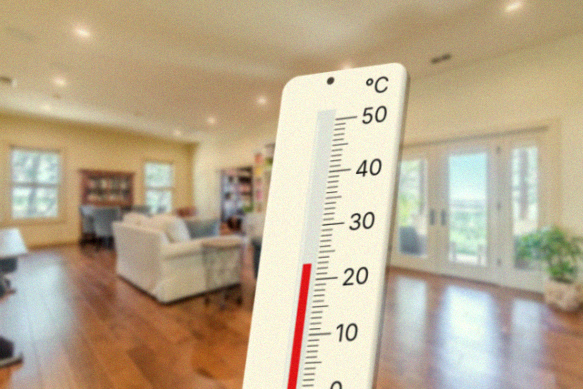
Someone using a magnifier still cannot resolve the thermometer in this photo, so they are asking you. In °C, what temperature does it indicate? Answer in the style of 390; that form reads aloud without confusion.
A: 23
